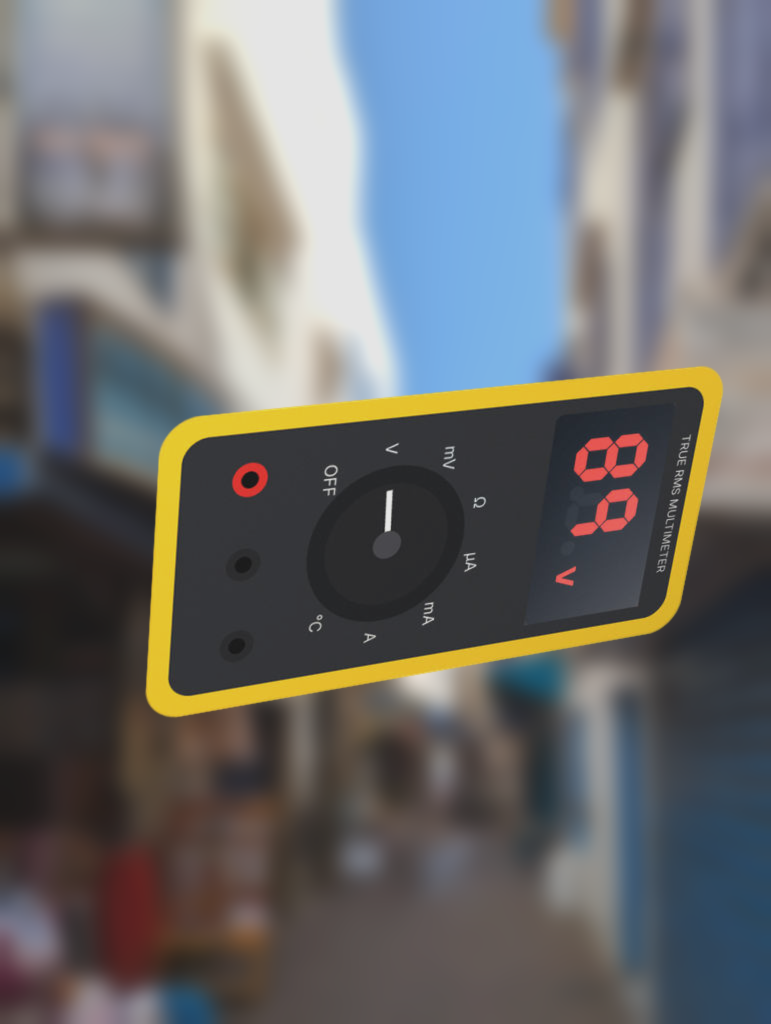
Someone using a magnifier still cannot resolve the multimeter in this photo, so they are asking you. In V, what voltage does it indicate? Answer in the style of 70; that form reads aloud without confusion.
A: 89
